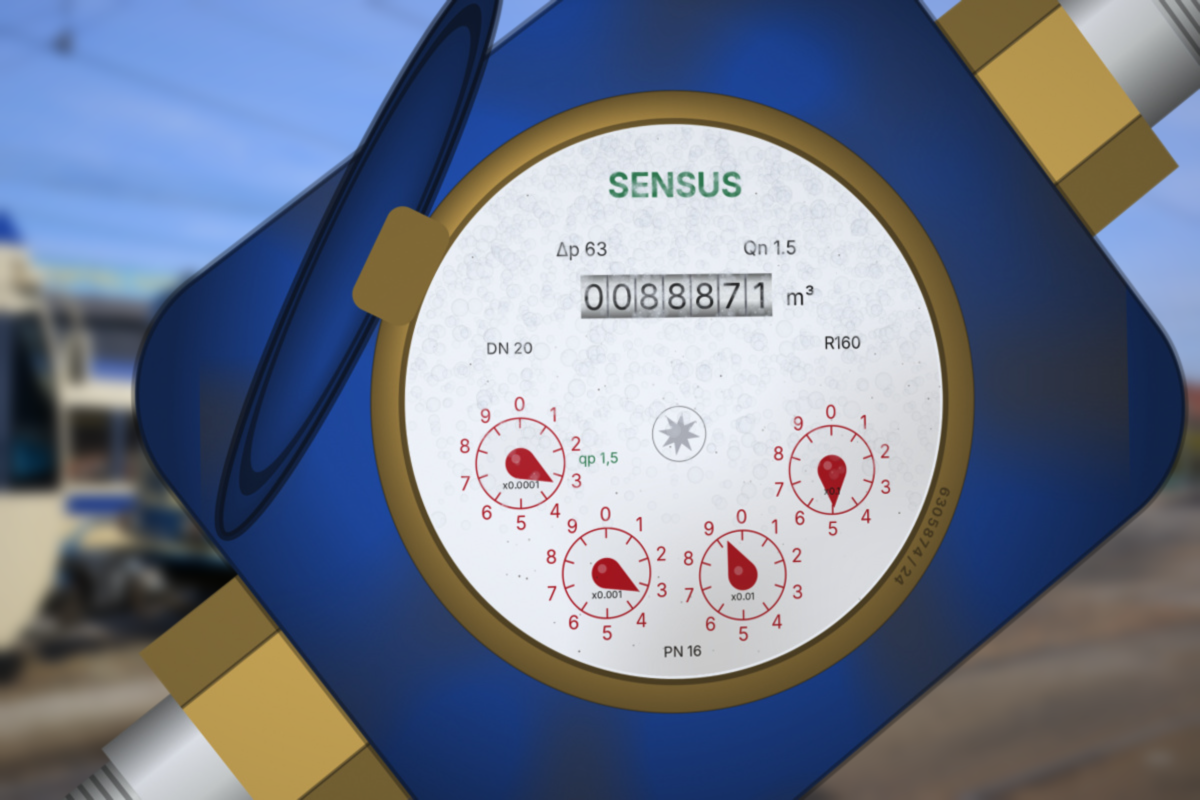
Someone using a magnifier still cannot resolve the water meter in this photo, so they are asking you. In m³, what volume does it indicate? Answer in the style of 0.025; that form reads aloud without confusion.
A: 88871.4933
